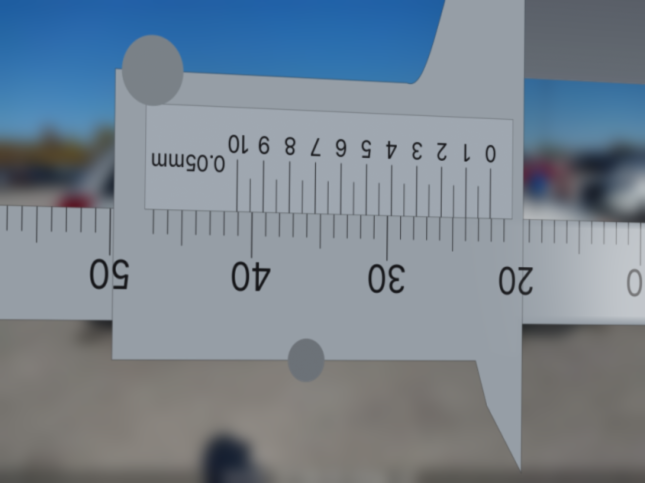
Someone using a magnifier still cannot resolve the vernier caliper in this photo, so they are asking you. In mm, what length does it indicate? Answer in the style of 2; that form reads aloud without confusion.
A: 22.1
